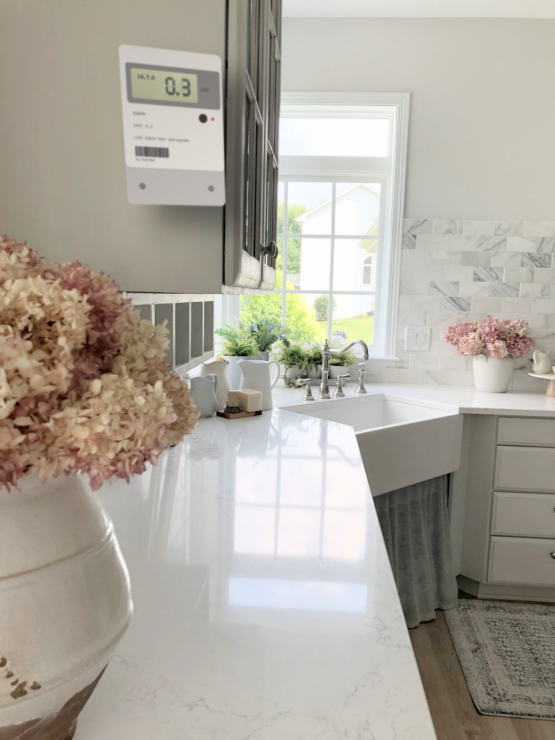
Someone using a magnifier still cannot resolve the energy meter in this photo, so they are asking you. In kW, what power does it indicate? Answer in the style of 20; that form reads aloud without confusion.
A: 0.3
